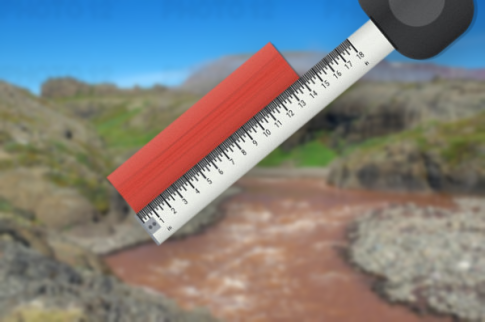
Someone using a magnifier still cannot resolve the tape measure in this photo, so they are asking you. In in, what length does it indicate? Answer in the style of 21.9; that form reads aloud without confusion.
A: 14
